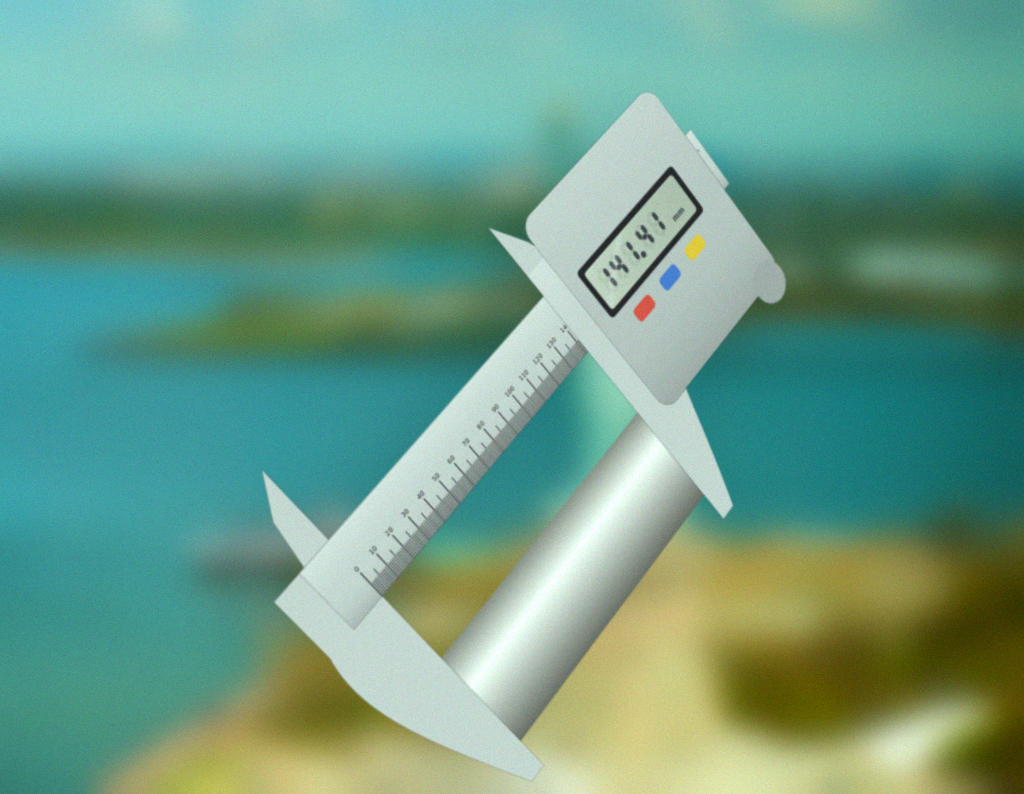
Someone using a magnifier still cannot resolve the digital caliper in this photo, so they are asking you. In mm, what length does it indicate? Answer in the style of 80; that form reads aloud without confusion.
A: 141.41
